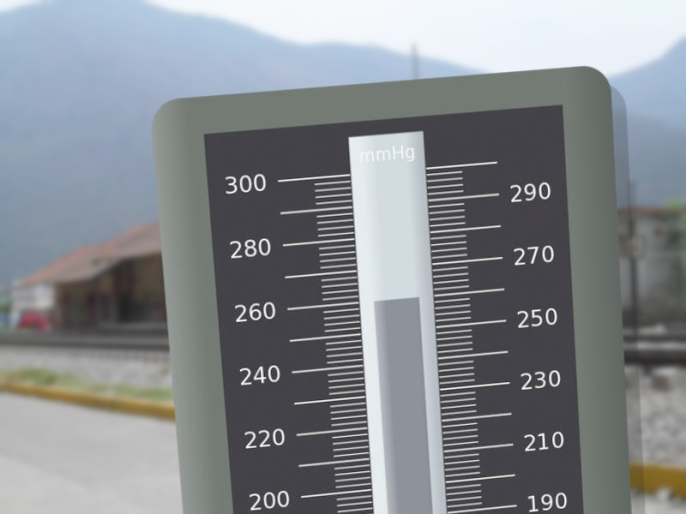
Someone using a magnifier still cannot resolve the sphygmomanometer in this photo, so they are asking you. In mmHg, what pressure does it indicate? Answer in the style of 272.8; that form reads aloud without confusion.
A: 260
